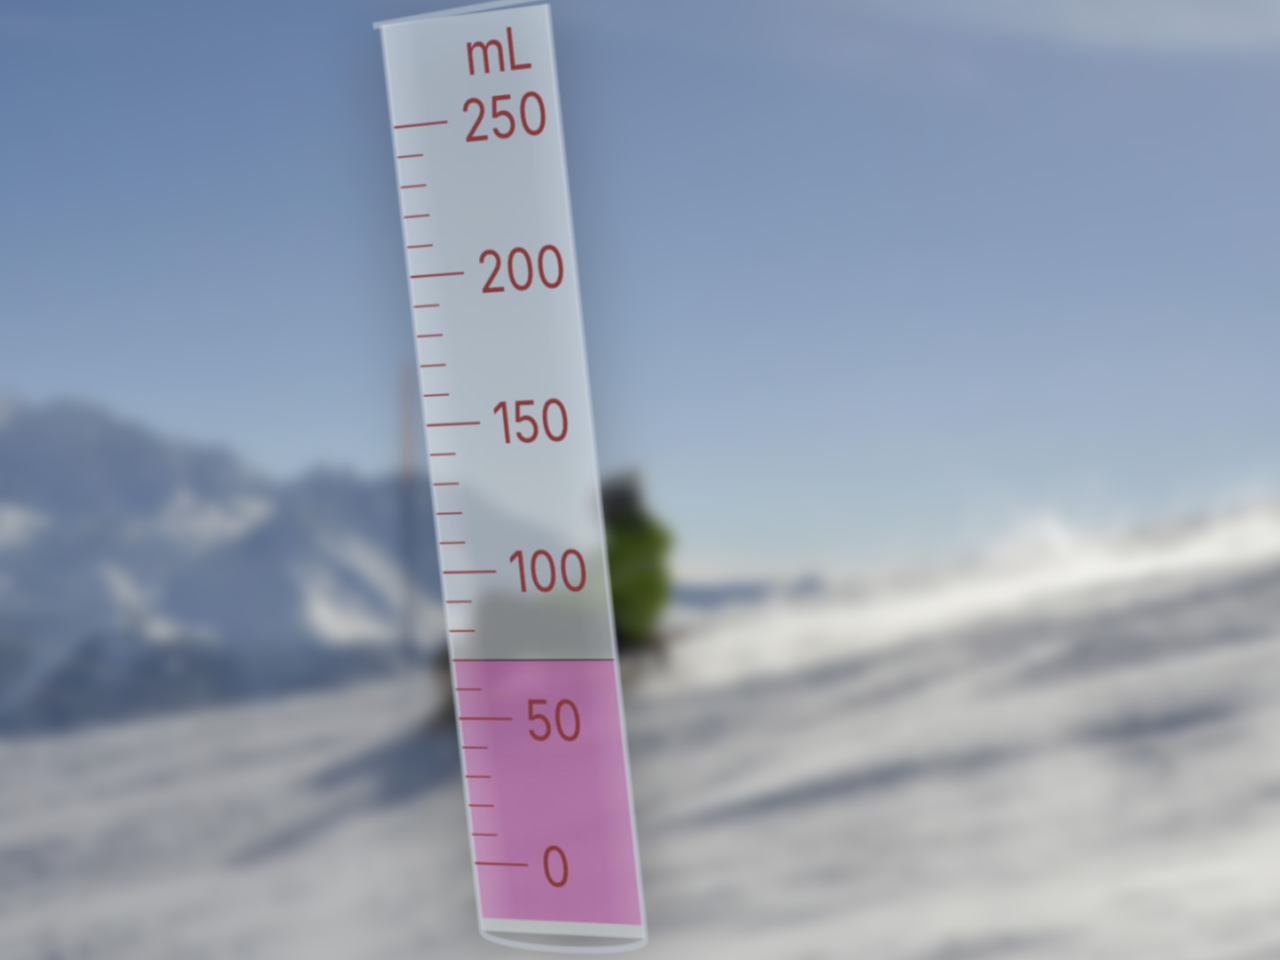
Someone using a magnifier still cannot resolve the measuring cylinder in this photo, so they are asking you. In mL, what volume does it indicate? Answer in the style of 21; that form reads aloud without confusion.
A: 70
